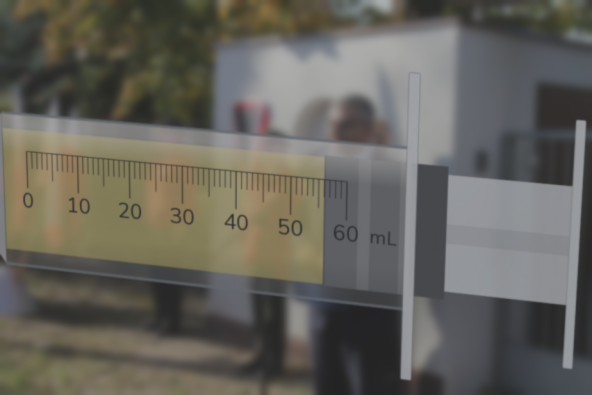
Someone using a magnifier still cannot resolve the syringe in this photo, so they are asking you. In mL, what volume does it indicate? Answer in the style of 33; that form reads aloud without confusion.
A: 56
